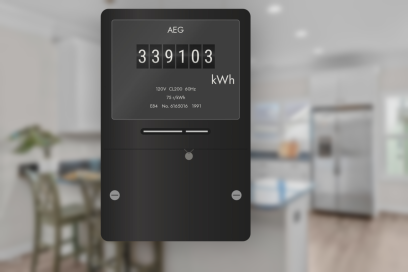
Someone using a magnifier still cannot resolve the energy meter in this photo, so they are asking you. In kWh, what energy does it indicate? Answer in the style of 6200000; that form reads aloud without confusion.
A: 339103
